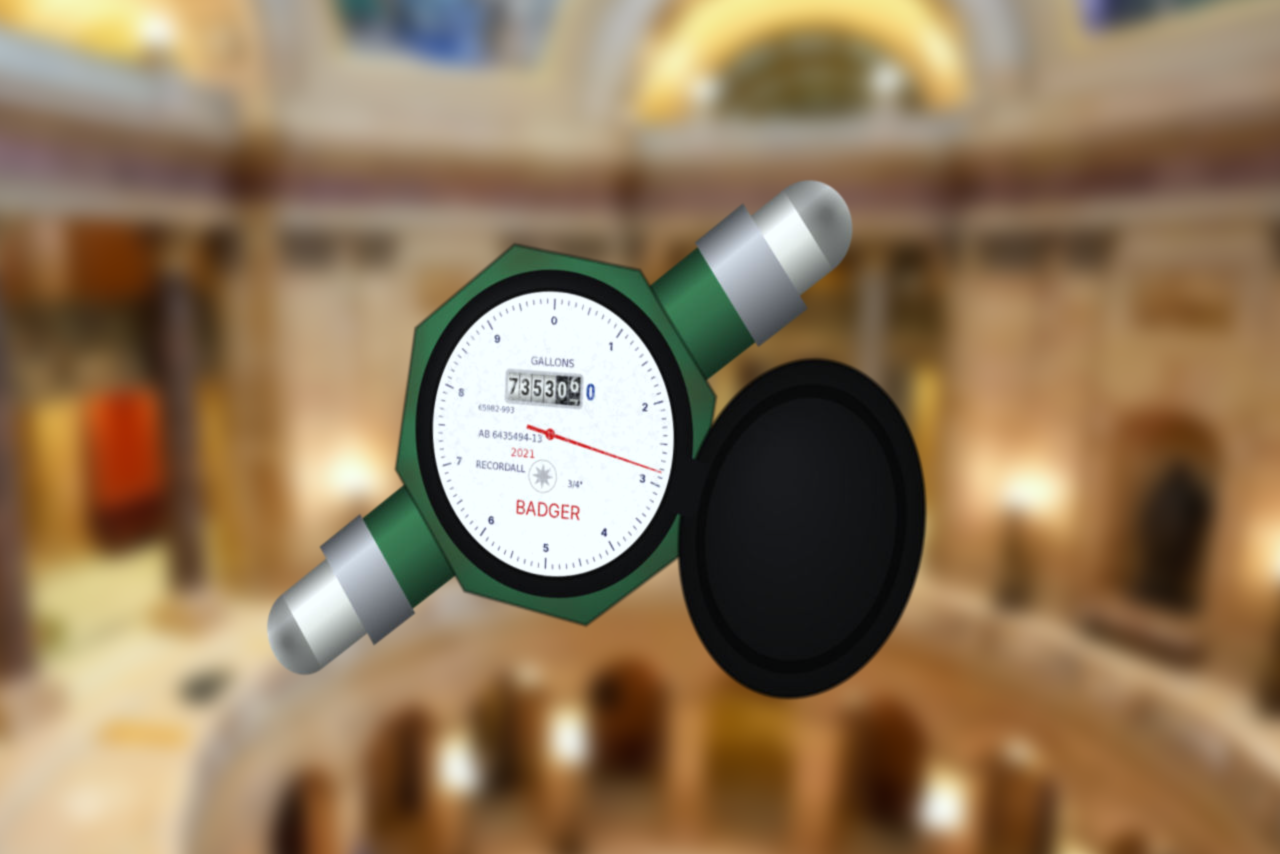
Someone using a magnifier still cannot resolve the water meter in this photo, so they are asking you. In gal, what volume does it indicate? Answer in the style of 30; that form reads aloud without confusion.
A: 7353062.8
